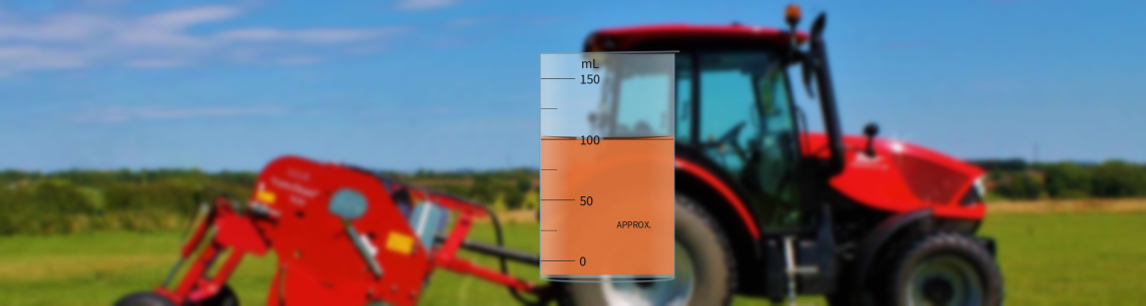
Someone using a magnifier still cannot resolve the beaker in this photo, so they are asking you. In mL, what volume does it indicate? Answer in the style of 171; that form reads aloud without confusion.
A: 100
